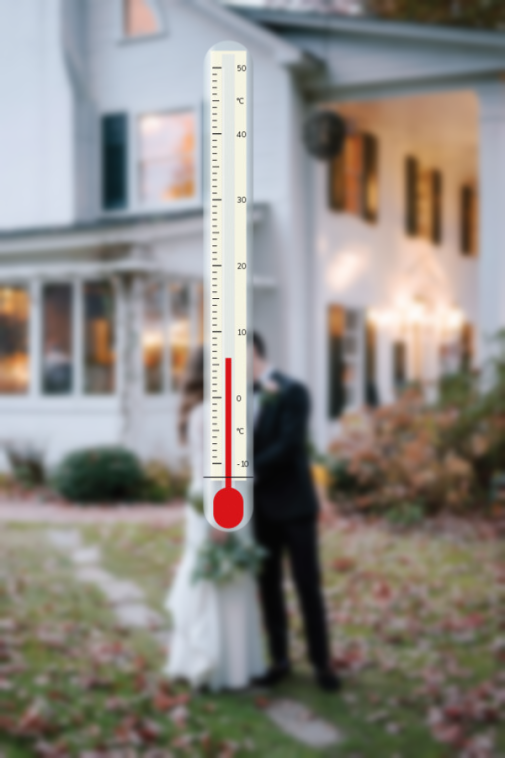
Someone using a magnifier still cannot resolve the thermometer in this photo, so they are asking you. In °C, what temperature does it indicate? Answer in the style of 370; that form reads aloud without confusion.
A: 6
